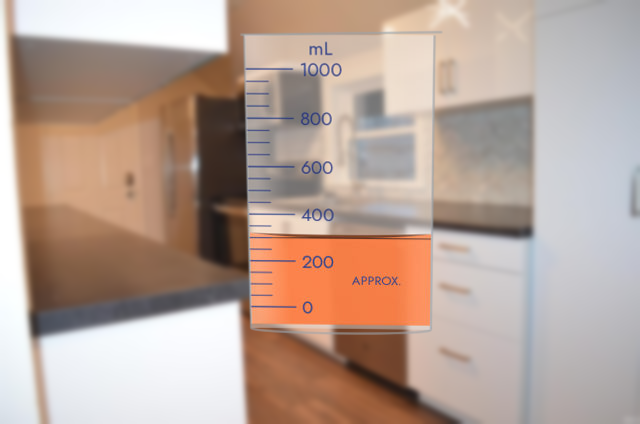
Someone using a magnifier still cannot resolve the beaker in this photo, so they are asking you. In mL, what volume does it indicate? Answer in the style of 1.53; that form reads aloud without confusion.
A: 300
